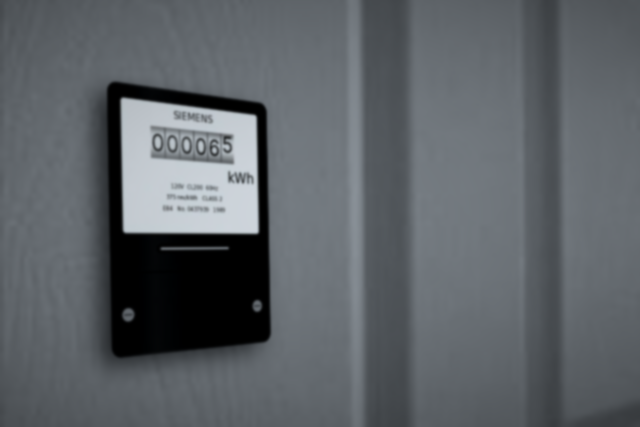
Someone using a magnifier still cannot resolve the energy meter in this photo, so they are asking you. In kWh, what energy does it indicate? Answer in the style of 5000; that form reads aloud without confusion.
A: 65
